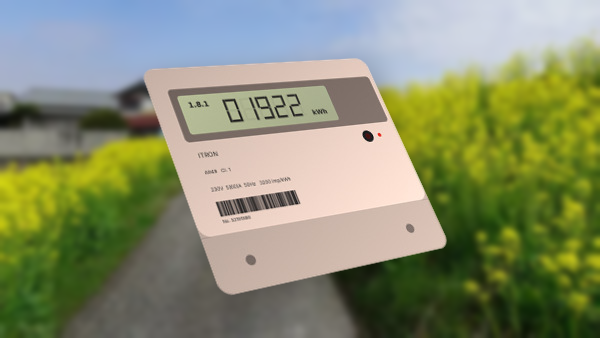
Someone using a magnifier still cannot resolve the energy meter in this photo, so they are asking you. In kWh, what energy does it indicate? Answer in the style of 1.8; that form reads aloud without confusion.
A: 1922
